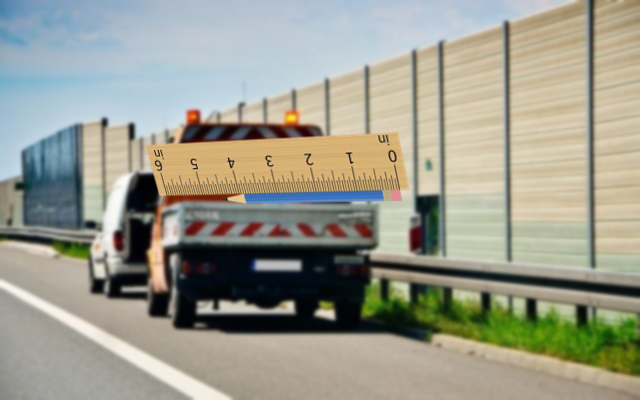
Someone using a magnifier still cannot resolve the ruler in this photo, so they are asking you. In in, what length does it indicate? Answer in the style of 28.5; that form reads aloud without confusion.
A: 4.5
